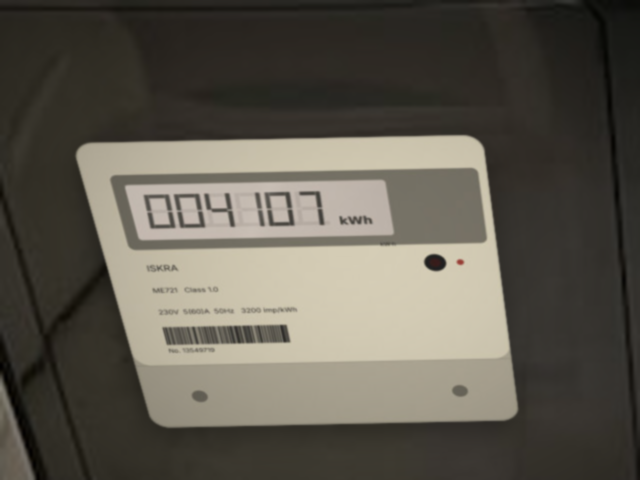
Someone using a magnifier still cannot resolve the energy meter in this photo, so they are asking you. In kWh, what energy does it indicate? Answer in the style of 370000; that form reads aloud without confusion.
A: 4107
